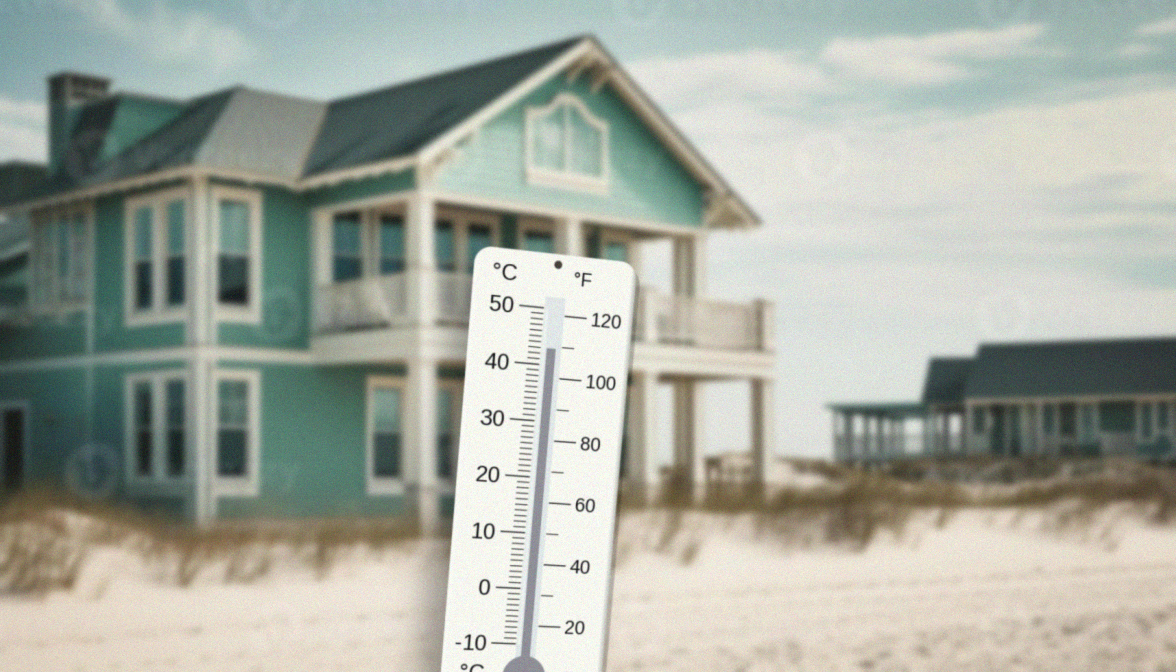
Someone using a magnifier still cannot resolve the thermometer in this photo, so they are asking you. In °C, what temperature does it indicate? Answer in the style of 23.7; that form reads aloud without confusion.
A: 43
